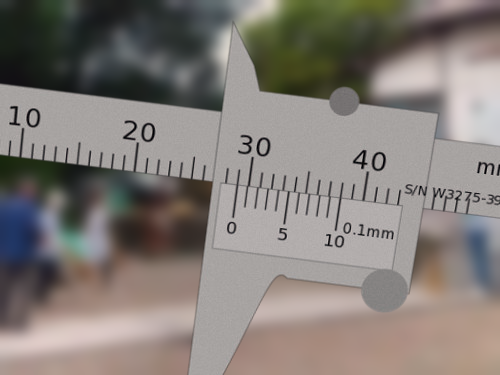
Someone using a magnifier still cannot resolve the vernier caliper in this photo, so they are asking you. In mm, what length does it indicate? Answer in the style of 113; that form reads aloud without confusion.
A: 29.0
